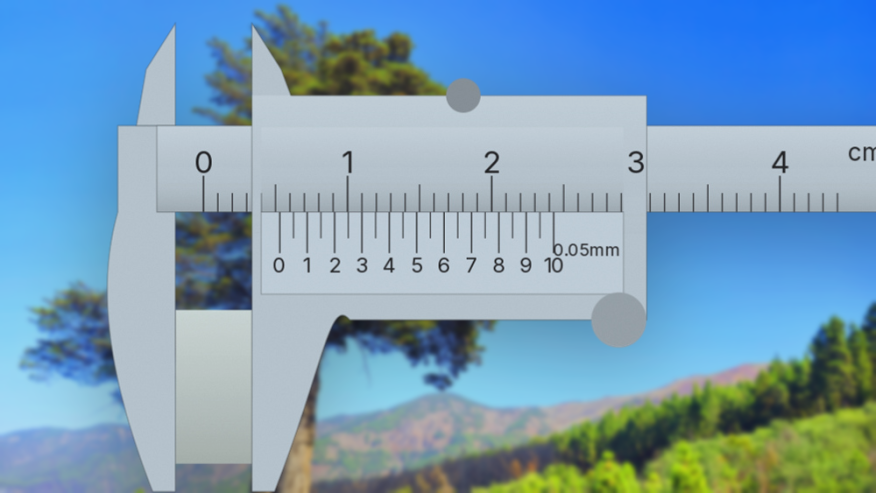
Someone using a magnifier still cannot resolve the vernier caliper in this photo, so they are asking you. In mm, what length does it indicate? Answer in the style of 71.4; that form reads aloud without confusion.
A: 5.3
